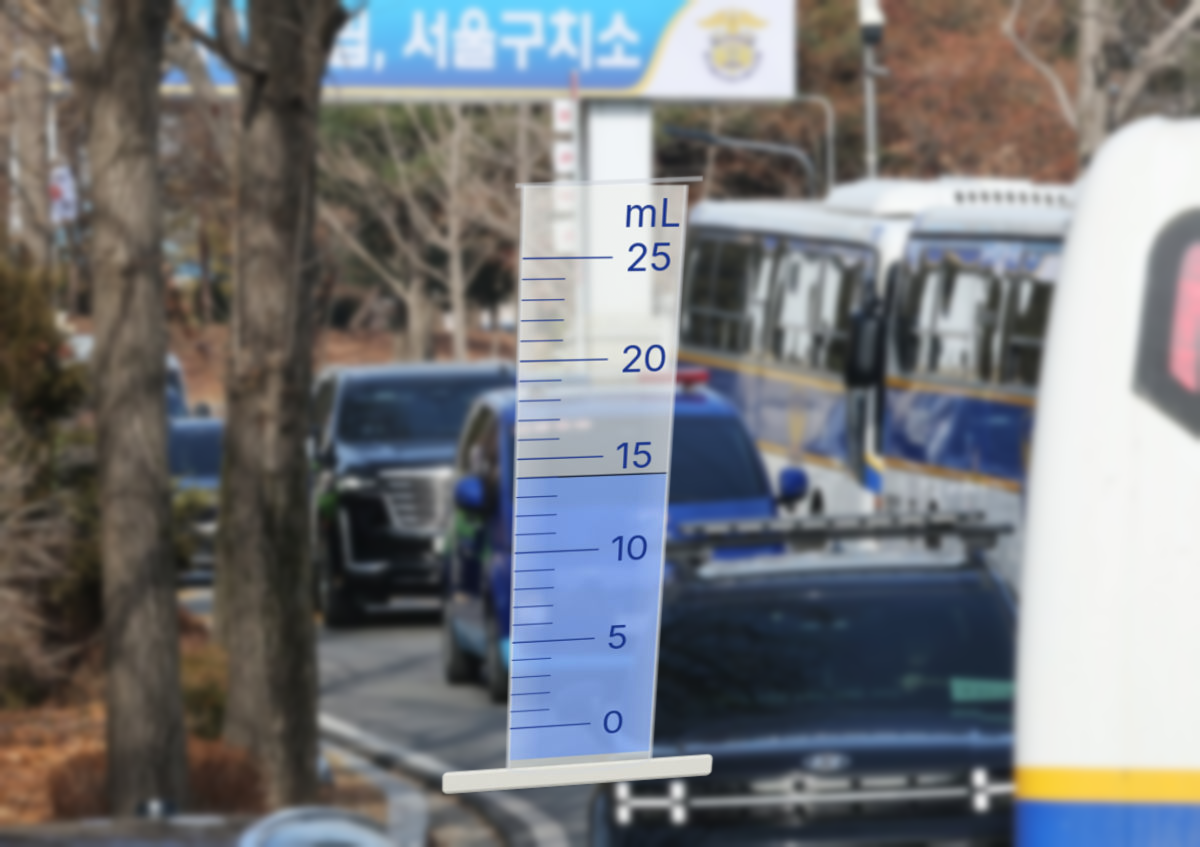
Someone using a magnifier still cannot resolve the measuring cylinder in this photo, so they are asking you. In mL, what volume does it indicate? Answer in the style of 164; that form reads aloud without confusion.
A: 14
